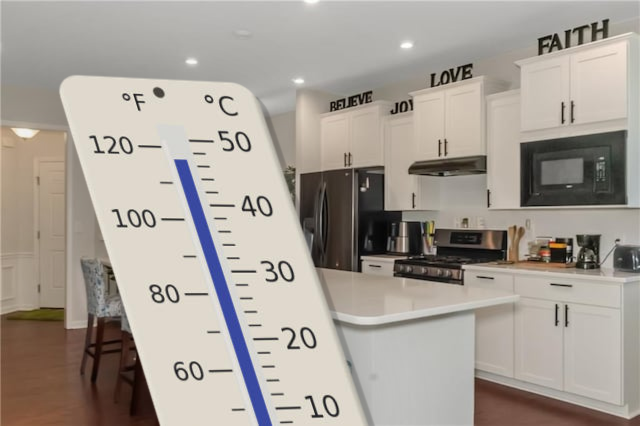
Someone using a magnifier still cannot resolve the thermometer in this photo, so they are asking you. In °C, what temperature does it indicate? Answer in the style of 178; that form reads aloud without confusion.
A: 47
